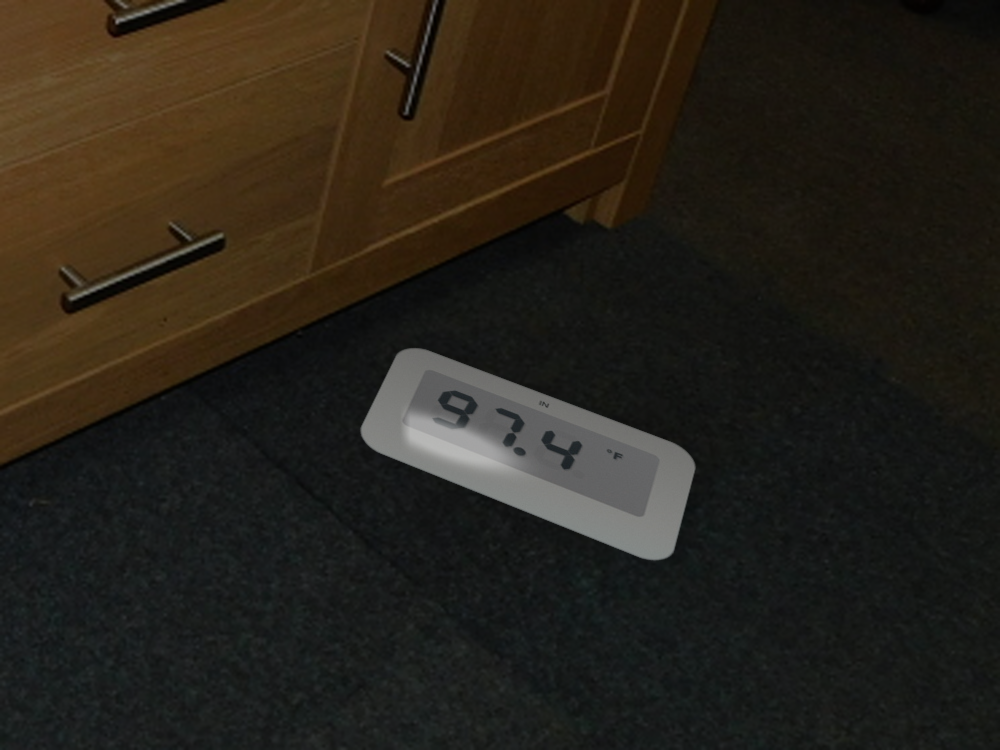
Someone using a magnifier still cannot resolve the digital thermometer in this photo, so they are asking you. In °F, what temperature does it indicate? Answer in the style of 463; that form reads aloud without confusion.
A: 97.4
